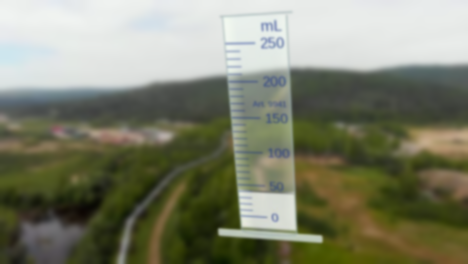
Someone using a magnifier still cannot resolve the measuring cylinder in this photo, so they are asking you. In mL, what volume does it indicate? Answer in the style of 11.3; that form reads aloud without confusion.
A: 40
